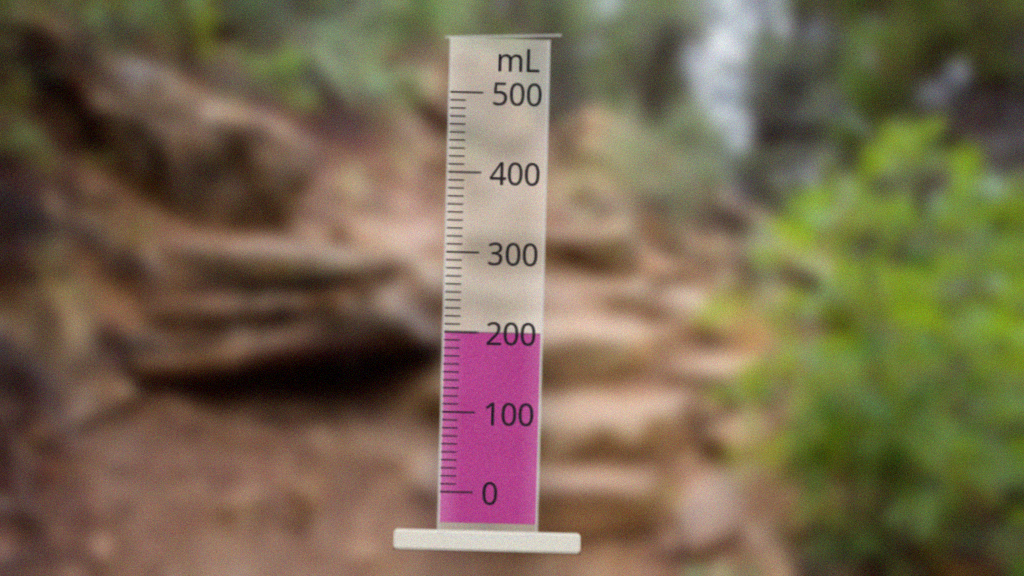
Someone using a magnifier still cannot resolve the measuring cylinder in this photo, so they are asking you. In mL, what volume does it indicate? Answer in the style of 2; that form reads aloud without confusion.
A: 200
